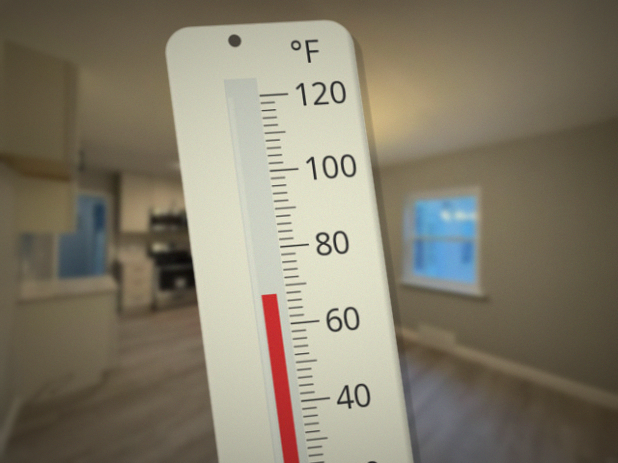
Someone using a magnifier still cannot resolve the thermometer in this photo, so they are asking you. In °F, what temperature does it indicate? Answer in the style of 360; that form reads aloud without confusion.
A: 68
